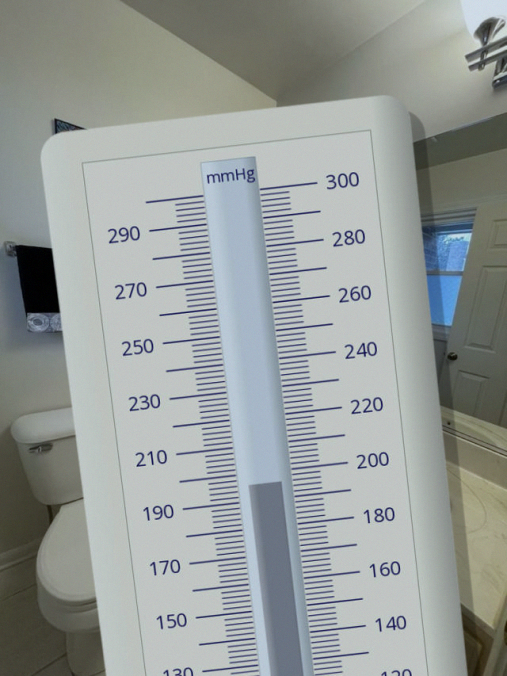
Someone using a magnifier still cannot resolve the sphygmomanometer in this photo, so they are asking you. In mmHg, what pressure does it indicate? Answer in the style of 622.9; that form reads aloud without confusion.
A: 196
